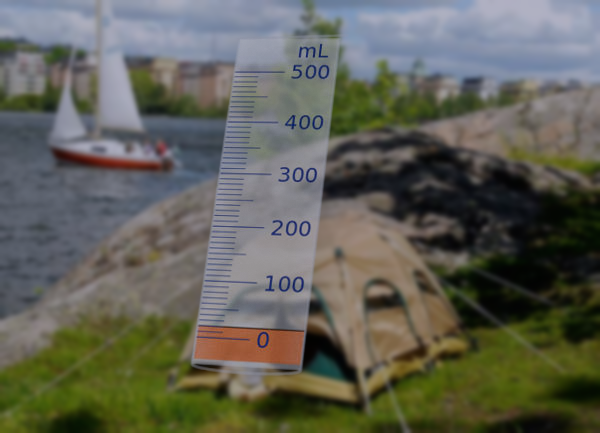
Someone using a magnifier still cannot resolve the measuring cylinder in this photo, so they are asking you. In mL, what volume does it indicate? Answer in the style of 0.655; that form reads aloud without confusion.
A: 20
